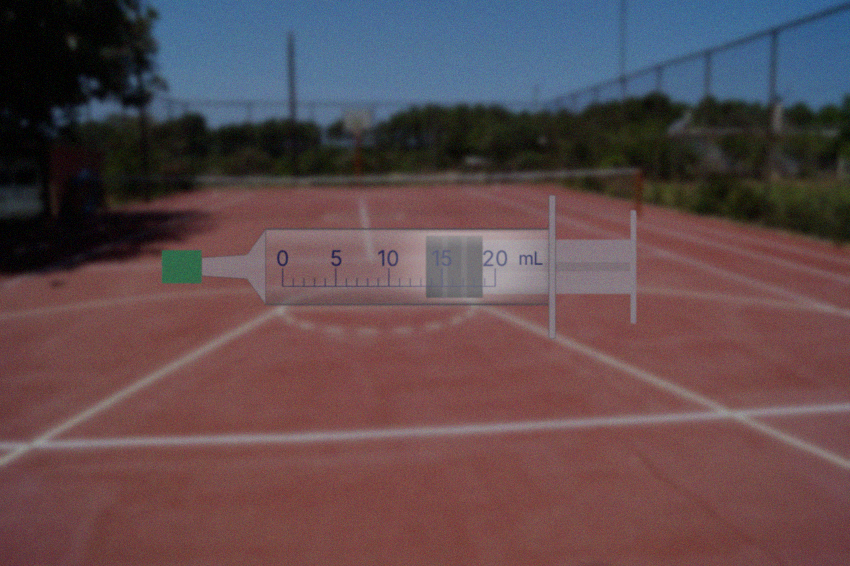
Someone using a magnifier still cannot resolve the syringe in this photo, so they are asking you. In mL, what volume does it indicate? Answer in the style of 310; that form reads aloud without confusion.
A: 13.5
